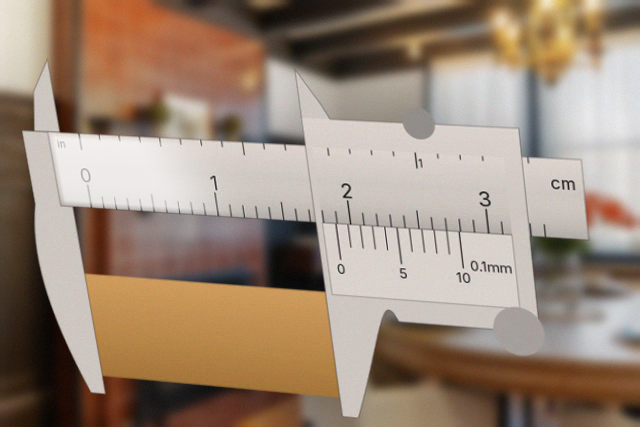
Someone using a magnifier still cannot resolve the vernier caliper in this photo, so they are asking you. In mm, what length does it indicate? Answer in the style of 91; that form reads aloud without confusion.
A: 18.9
